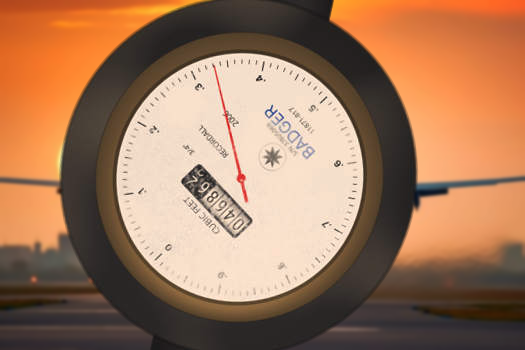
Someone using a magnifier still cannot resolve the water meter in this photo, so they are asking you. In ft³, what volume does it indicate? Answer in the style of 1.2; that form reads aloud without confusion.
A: 46862.33
